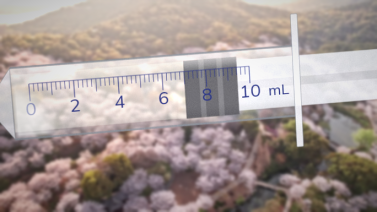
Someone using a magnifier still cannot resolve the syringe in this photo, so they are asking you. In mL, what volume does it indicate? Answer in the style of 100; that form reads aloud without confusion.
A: 7
